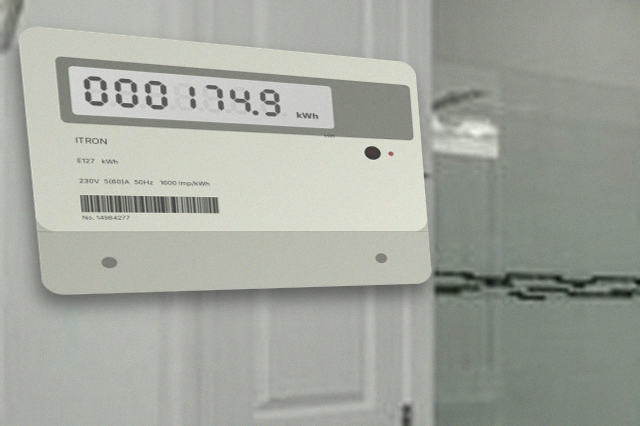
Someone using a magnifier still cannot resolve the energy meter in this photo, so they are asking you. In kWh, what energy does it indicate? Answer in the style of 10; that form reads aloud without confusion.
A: 174.9
